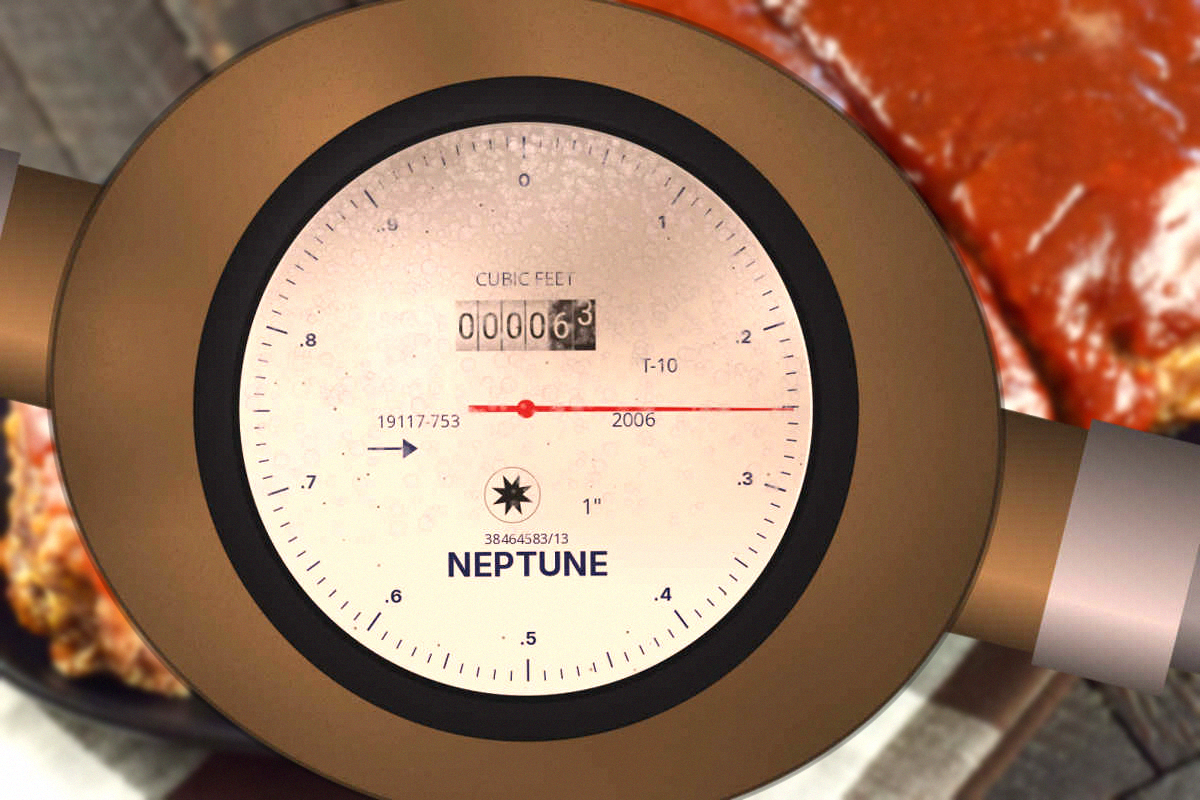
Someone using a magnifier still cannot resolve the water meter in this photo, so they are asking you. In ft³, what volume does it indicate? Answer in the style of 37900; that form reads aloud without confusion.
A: 63.25
